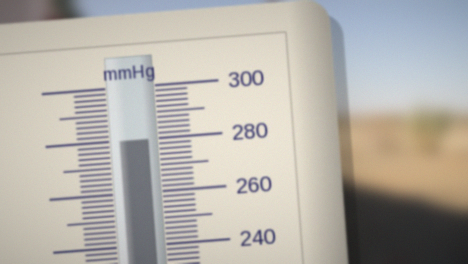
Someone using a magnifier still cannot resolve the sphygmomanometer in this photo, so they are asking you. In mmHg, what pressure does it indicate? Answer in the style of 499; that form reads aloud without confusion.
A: 280
